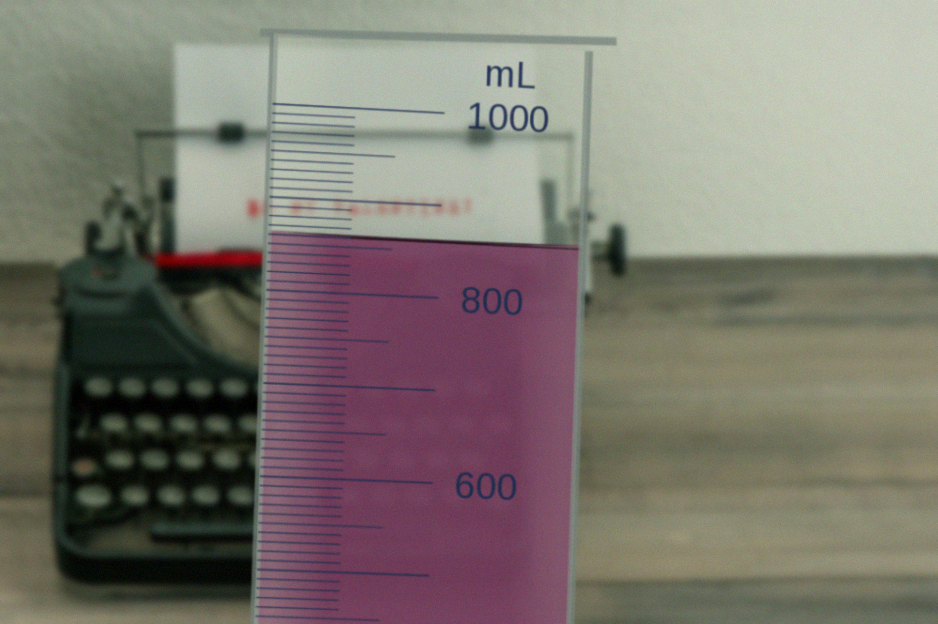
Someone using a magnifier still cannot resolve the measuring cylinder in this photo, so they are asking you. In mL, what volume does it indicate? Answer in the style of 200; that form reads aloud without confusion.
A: 860
